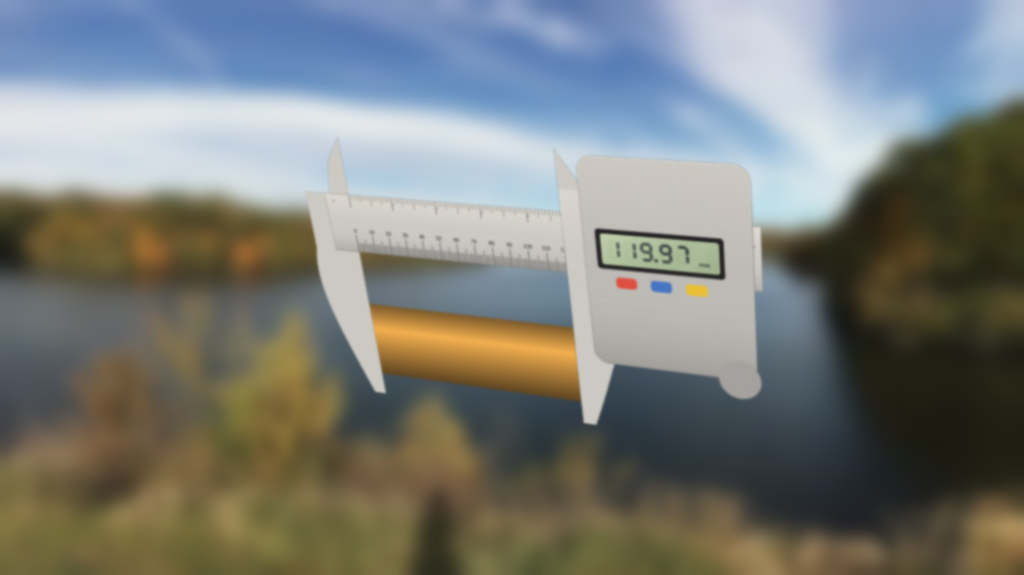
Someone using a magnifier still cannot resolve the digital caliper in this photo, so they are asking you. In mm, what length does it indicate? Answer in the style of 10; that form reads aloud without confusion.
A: 119.97
